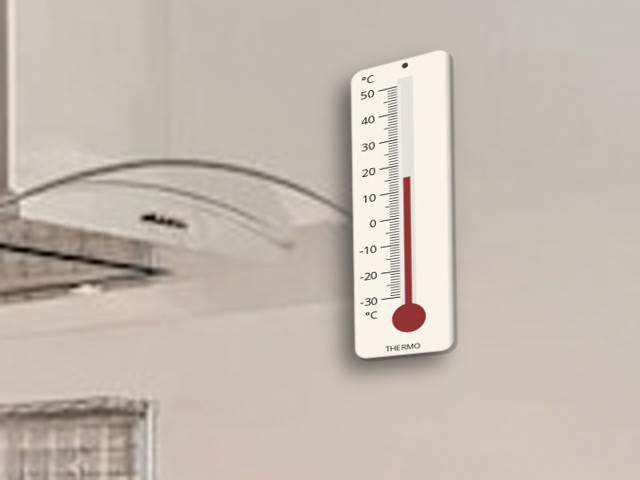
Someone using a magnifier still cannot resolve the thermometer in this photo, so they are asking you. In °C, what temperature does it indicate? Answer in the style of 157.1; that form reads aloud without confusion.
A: 15
